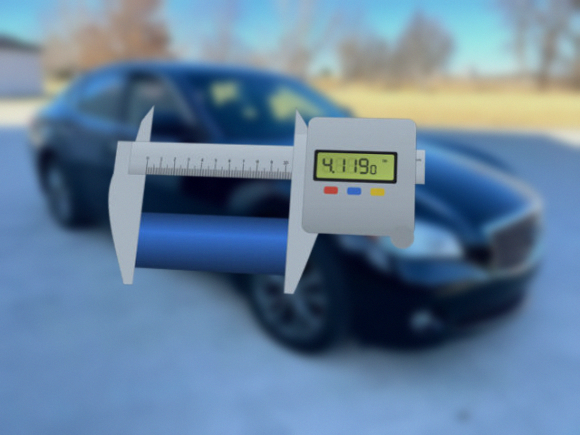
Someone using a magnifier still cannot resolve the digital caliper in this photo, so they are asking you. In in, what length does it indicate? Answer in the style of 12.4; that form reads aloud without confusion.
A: 4.1190
